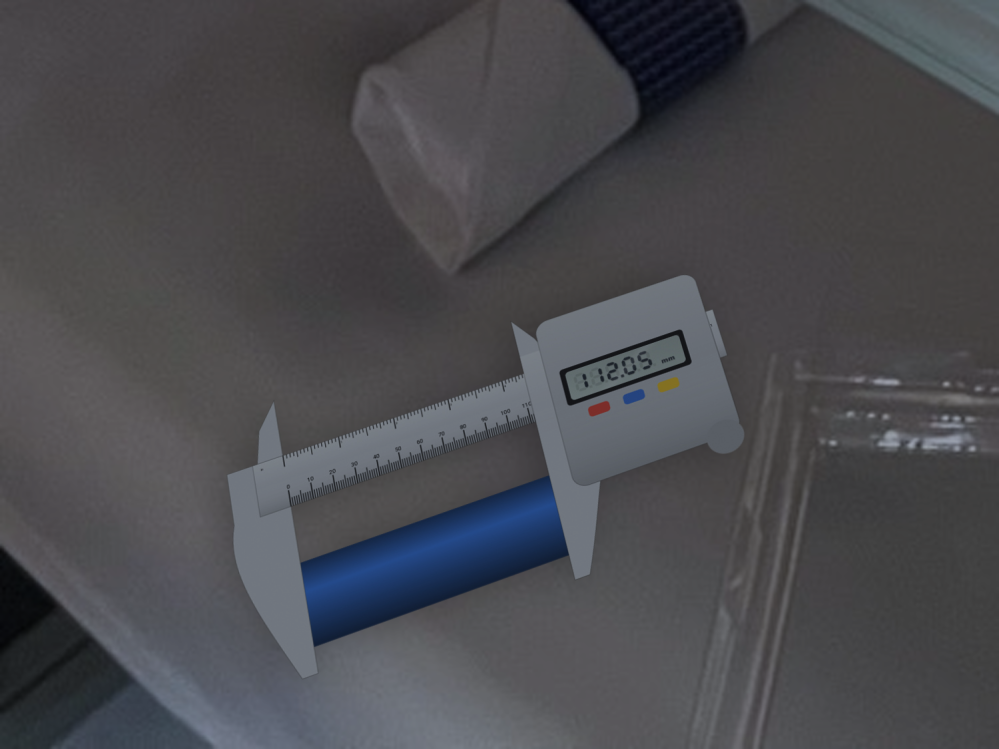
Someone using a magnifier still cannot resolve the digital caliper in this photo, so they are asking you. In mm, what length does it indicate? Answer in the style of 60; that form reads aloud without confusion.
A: 112.05
